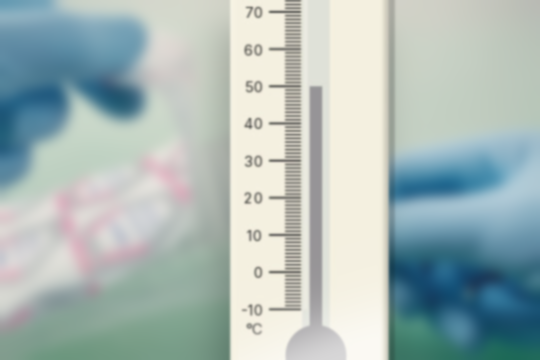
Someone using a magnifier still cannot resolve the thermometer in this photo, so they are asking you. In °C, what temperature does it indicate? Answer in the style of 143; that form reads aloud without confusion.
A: 50
